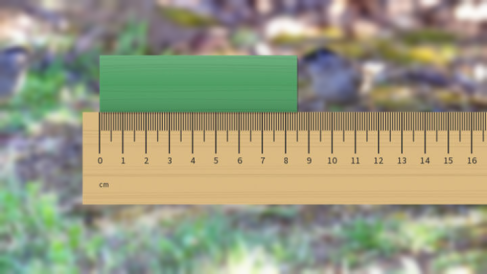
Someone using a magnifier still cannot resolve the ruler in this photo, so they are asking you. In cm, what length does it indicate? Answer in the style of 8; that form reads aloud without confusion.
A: 8.5
